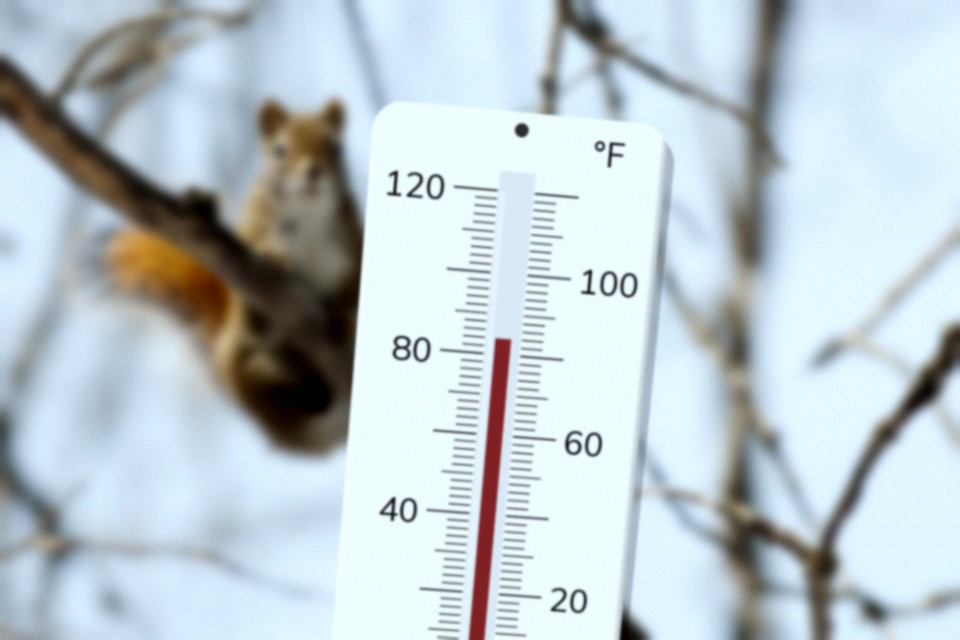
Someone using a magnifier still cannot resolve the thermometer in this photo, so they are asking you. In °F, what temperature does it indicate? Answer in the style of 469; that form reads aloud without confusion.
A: 84
